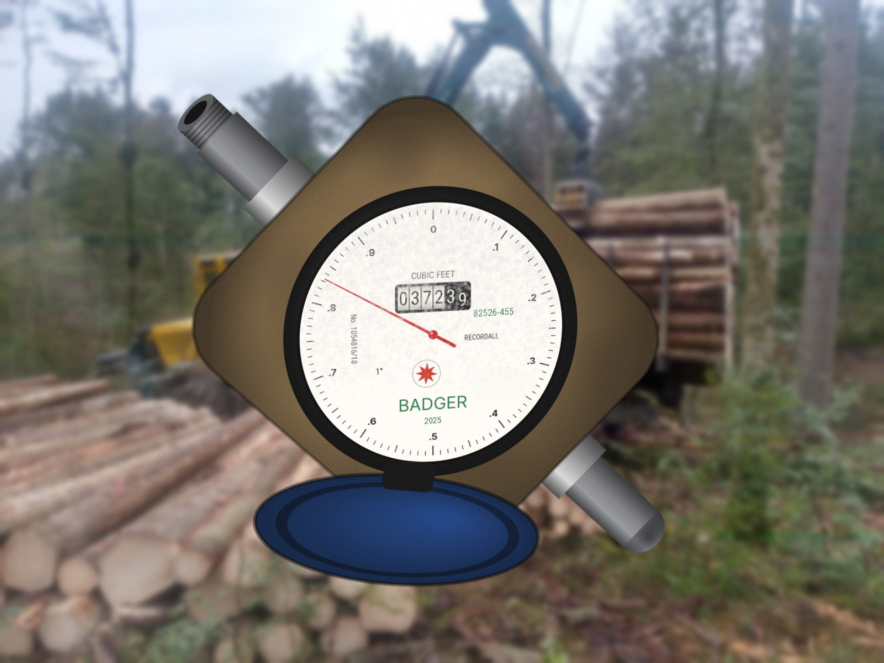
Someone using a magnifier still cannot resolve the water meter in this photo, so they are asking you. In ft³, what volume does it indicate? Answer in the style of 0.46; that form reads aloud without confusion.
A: 37238.83
